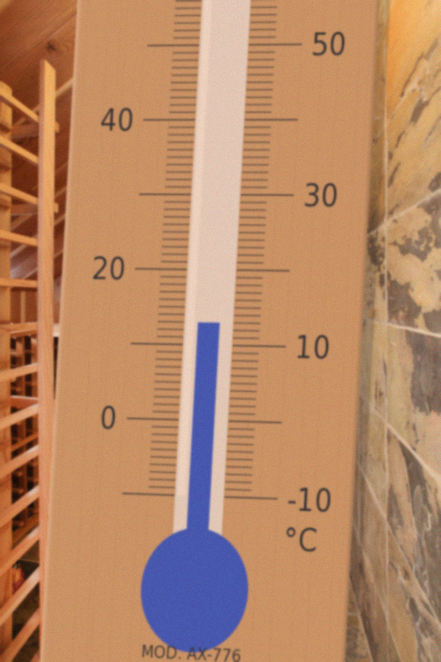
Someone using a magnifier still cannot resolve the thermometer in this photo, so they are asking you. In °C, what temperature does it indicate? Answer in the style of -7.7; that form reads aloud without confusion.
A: 13
